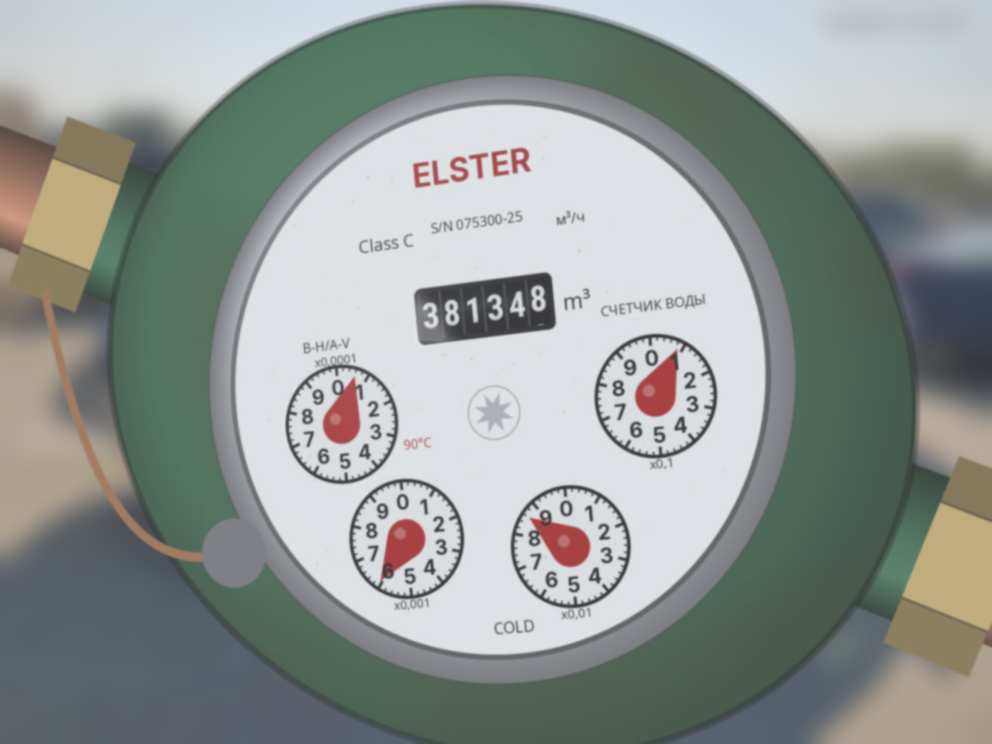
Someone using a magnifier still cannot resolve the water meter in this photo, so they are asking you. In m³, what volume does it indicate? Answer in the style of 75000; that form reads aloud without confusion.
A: 381348.0860
